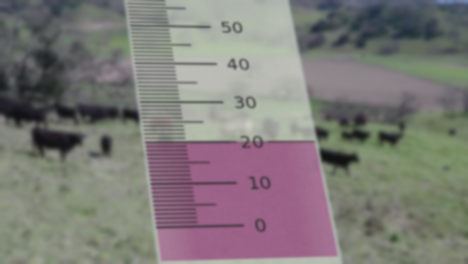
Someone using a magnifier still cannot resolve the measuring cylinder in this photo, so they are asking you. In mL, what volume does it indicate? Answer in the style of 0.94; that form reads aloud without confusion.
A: 20
